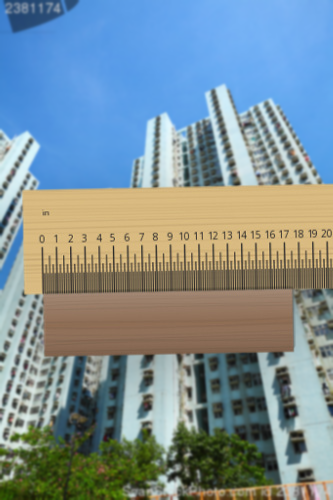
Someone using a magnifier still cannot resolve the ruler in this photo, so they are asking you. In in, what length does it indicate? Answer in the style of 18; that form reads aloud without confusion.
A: 17.5
